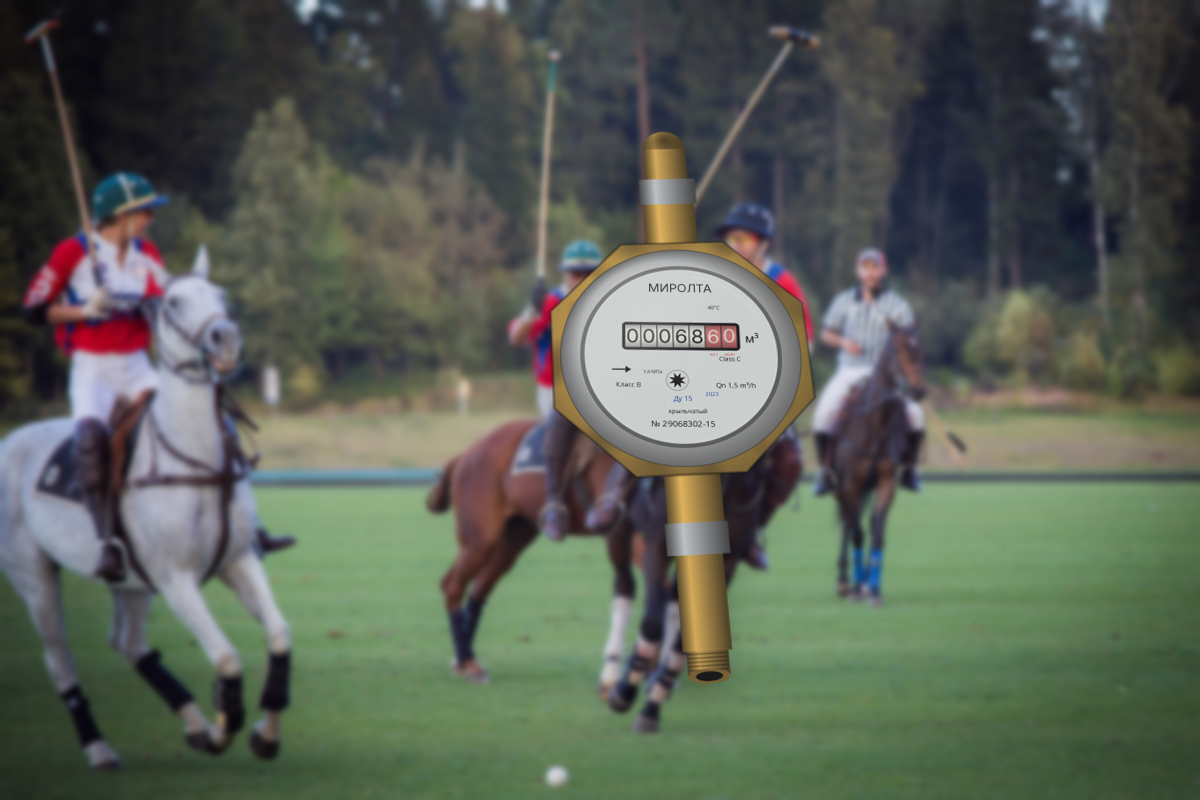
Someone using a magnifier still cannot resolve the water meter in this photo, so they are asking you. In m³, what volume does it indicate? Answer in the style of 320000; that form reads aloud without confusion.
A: 68.60
